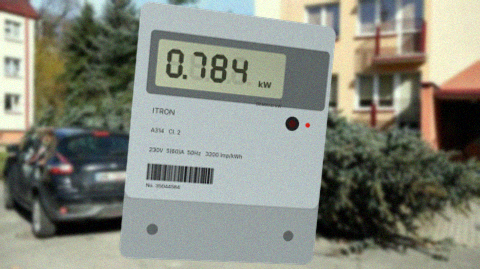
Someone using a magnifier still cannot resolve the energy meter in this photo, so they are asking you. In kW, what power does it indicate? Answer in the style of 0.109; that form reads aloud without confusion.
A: 0.784
